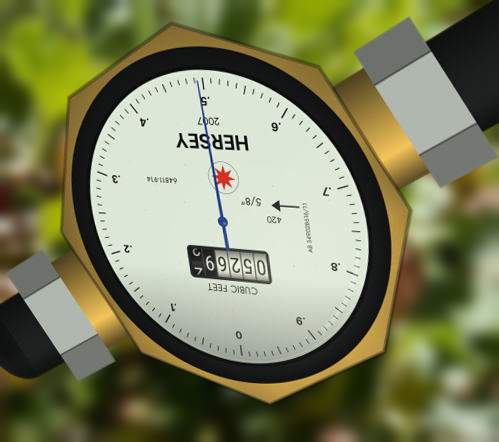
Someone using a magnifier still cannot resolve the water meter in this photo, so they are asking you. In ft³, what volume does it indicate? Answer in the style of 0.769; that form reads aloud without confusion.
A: 52692.49
